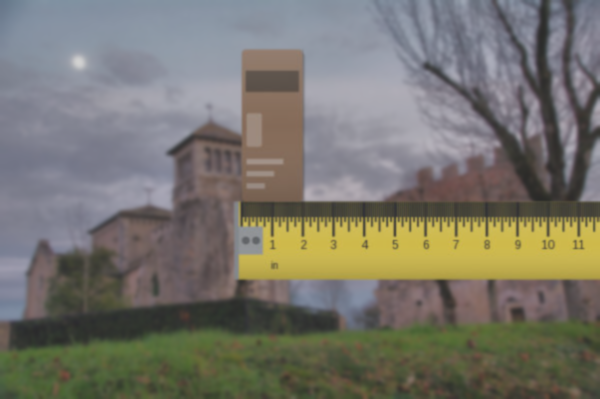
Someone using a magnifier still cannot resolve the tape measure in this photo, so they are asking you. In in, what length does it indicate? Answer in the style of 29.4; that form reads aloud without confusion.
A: 2
